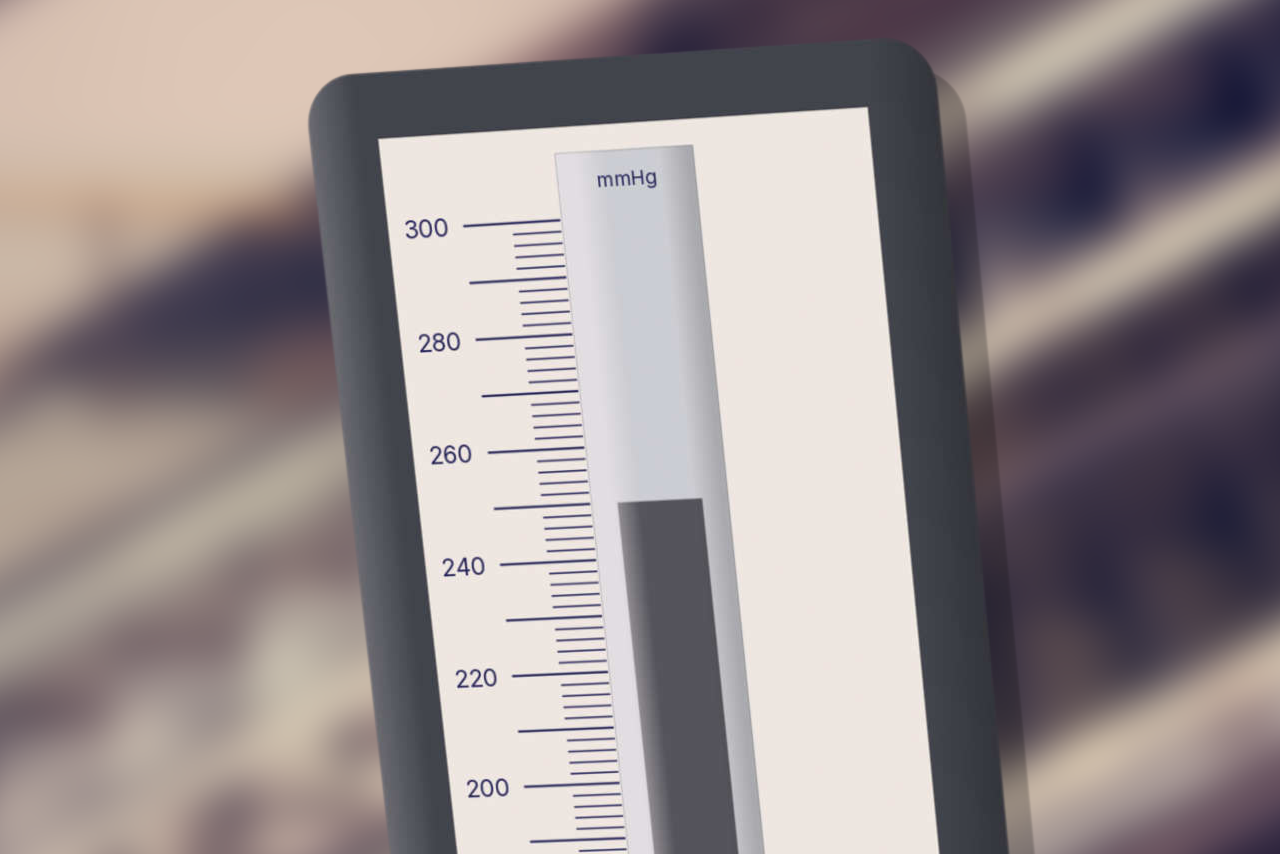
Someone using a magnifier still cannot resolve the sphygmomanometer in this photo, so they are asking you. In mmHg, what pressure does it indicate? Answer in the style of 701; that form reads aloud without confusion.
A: 250
